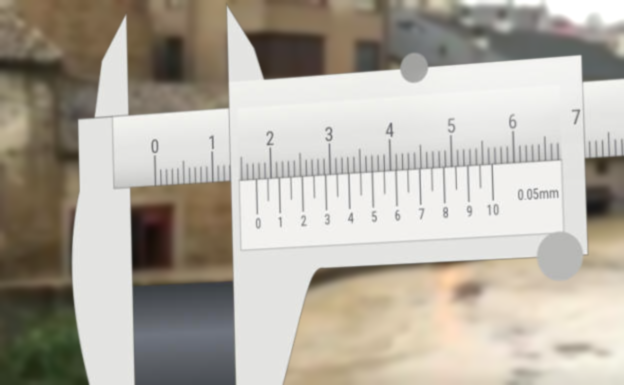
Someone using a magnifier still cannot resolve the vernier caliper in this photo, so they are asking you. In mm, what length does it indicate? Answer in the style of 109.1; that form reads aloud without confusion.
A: 17.5
